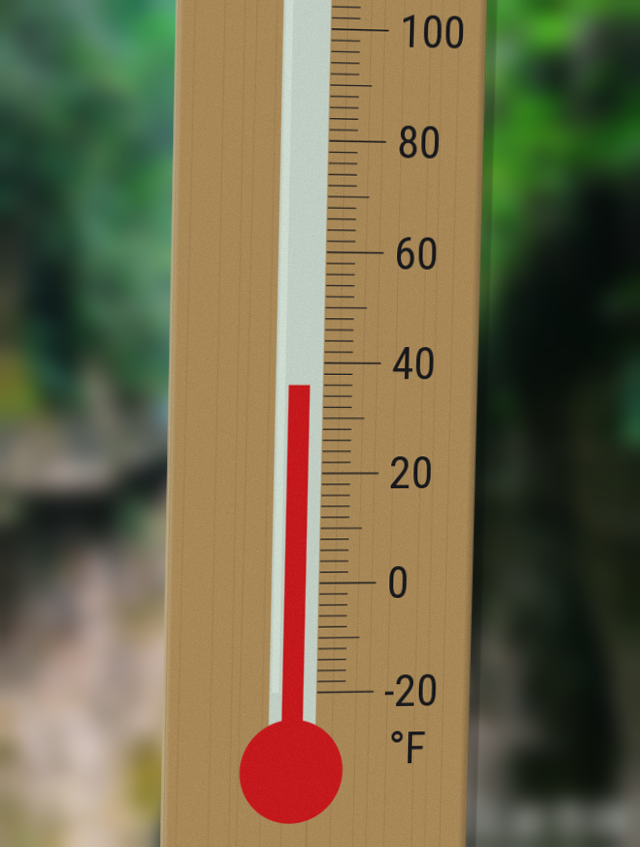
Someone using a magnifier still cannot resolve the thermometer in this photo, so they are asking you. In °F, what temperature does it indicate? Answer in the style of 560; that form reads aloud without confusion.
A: 36
